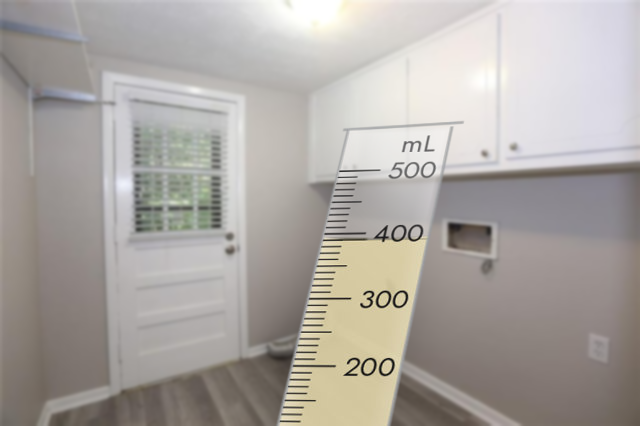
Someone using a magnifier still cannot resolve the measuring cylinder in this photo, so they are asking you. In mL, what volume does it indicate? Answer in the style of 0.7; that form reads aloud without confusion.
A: 390
